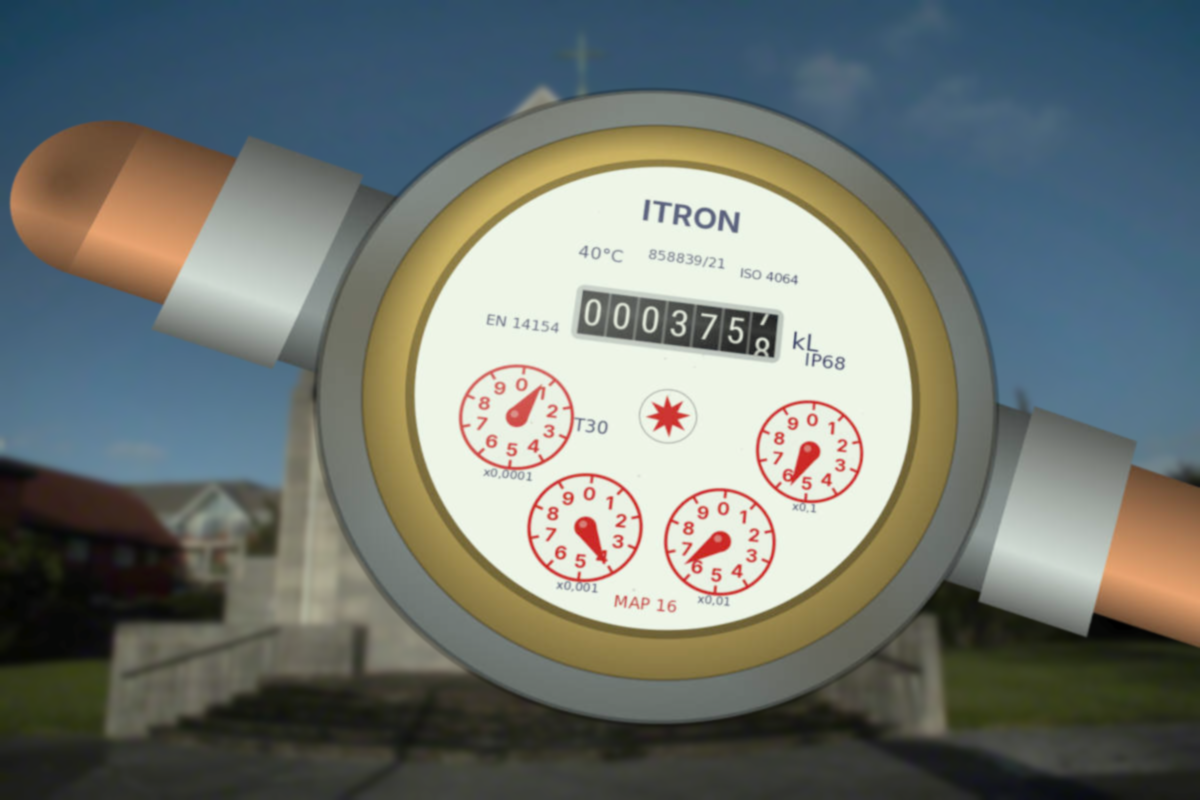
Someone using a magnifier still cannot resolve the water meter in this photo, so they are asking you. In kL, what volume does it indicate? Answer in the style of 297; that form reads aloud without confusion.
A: 3757.5640
